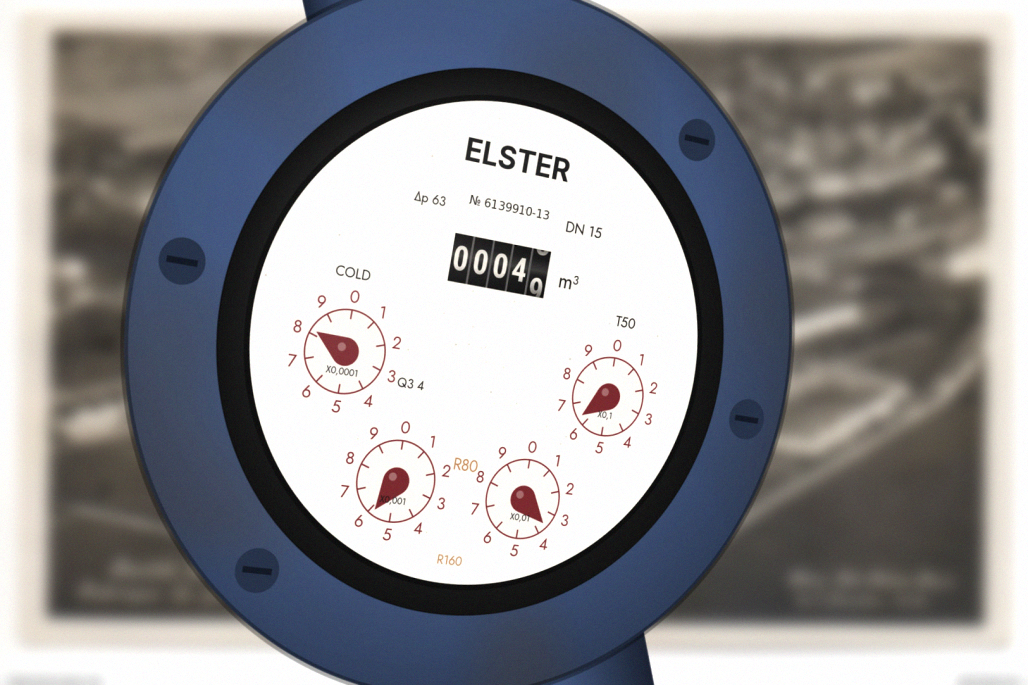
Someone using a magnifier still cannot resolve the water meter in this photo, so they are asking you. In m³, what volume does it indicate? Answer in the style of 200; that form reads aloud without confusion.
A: 48.6358
